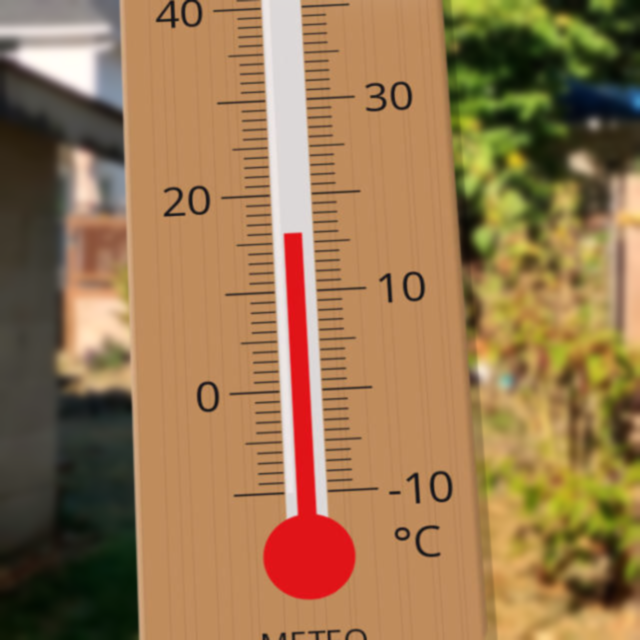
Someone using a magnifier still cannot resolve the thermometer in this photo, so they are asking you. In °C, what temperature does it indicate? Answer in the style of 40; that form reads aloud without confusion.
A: 16
